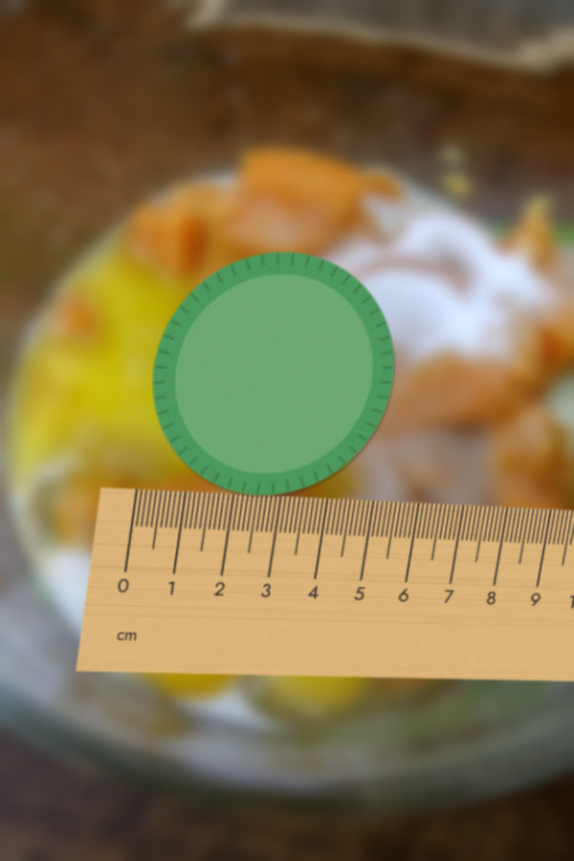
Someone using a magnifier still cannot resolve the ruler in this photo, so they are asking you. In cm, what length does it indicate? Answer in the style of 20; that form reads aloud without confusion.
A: 5
